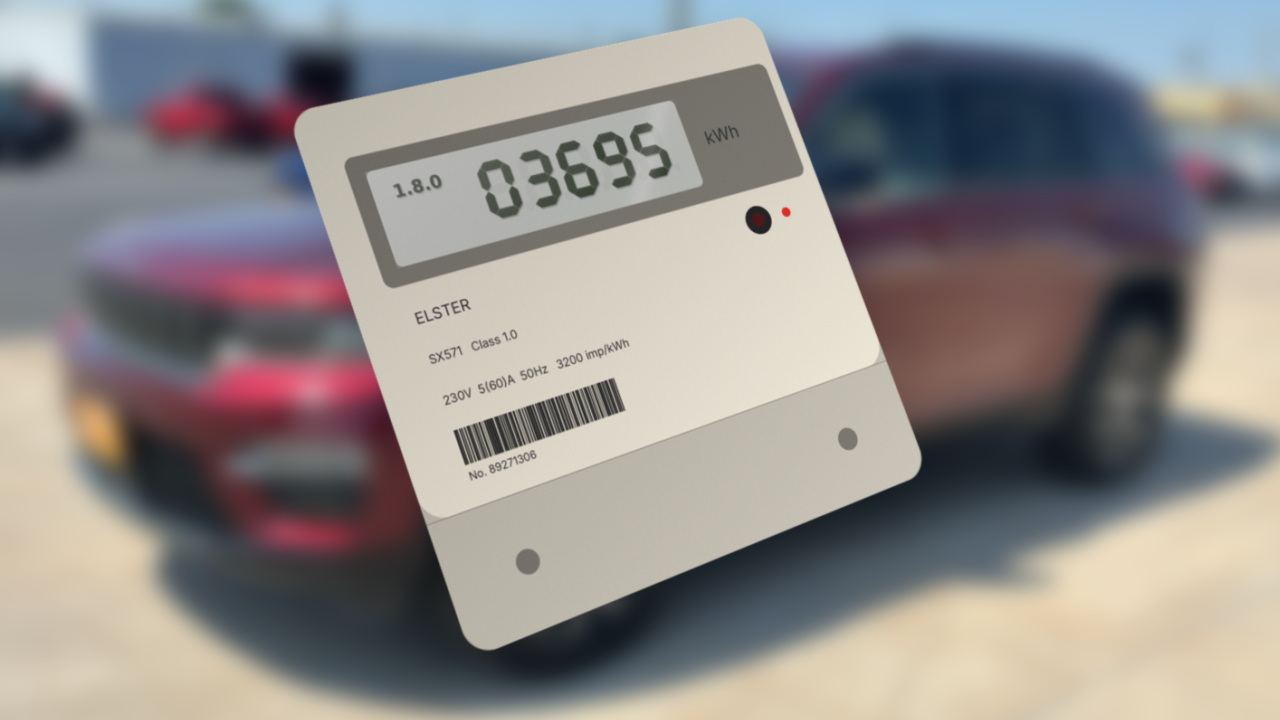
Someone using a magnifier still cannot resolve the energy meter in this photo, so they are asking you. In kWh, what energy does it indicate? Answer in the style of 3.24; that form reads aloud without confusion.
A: 3695
